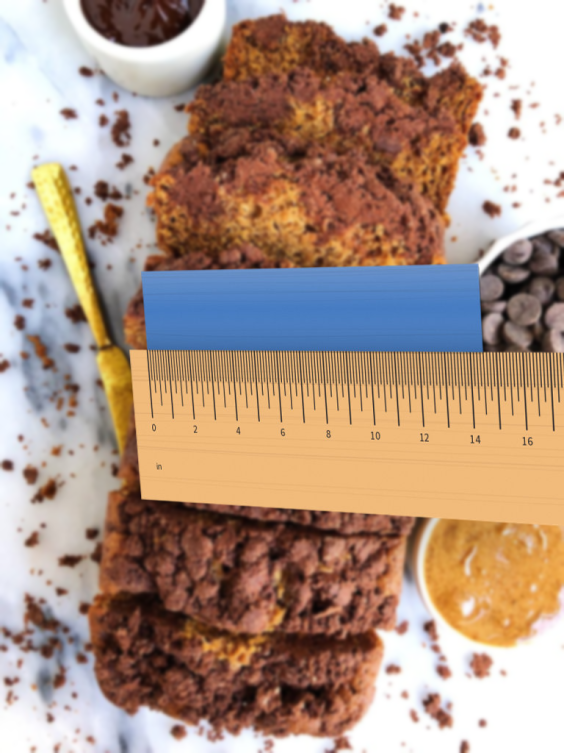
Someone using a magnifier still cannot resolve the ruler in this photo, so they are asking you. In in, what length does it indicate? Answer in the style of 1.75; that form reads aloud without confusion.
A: 14.5
